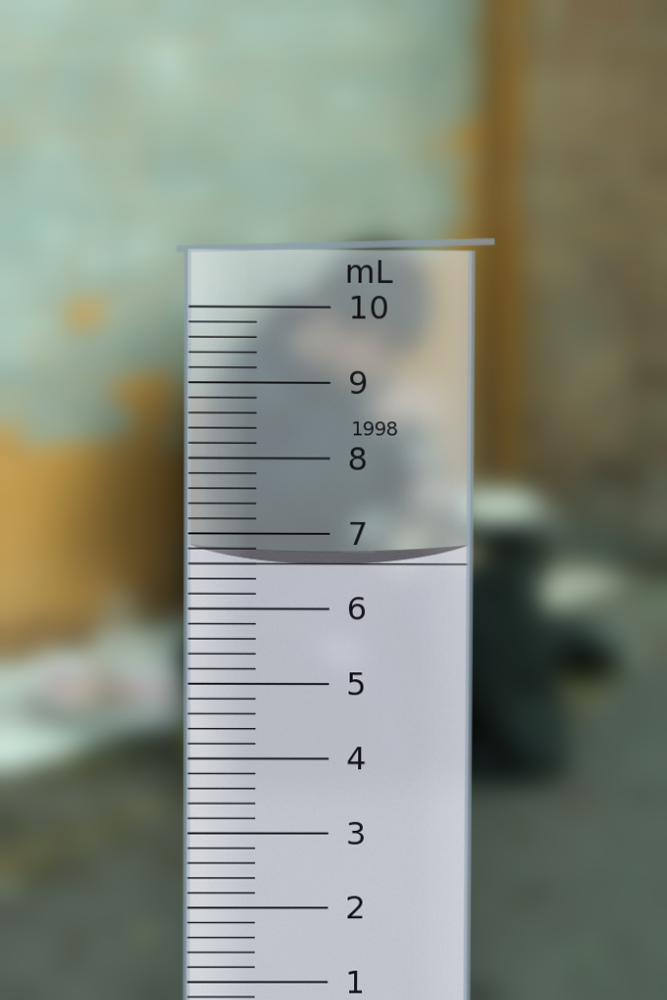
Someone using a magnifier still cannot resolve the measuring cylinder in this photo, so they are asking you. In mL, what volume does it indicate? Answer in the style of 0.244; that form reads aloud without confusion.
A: 6.6
